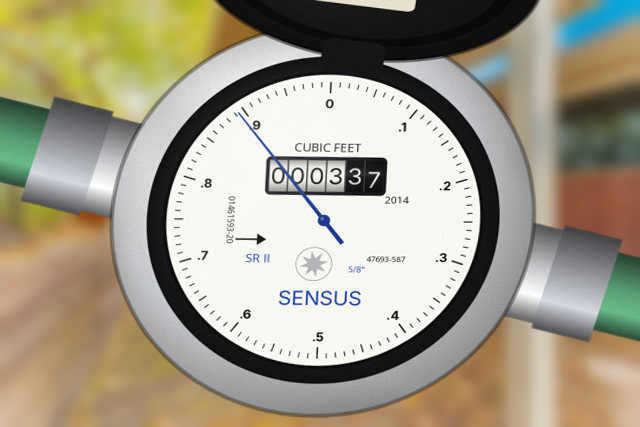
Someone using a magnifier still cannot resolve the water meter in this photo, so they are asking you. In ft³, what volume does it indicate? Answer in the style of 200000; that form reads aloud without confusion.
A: 336.89
